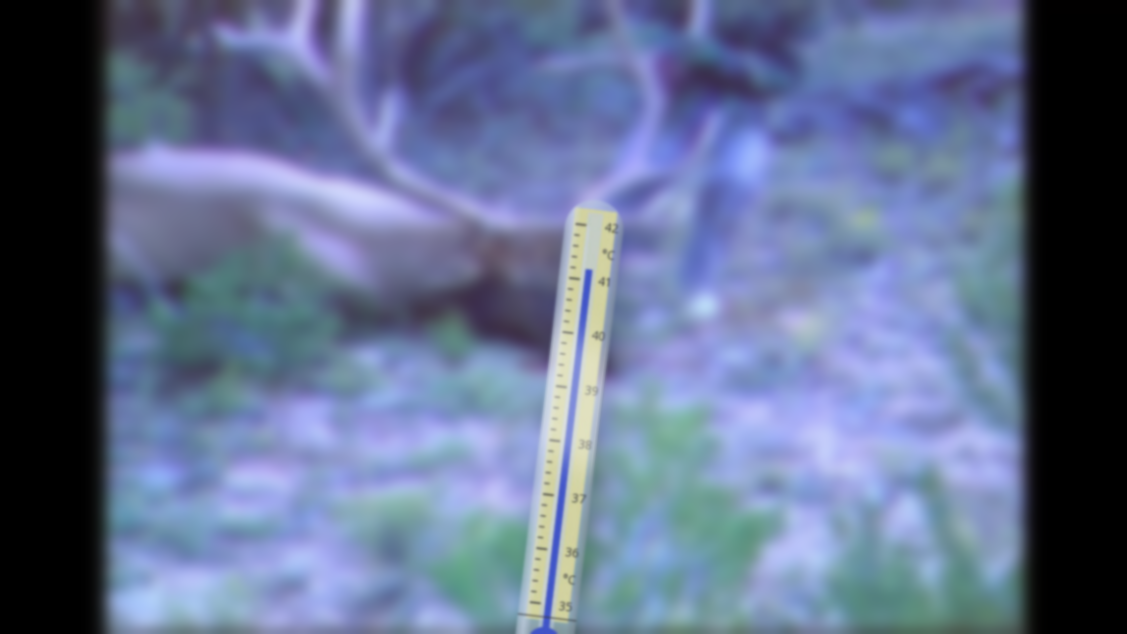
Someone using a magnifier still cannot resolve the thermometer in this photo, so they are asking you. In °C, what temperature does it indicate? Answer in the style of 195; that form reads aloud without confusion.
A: 41.2
